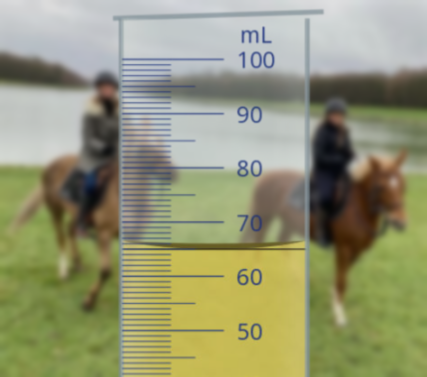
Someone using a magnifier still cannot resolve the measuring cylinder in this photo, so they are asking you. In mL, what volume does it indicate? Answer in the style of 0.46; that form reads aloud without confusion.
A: 65
